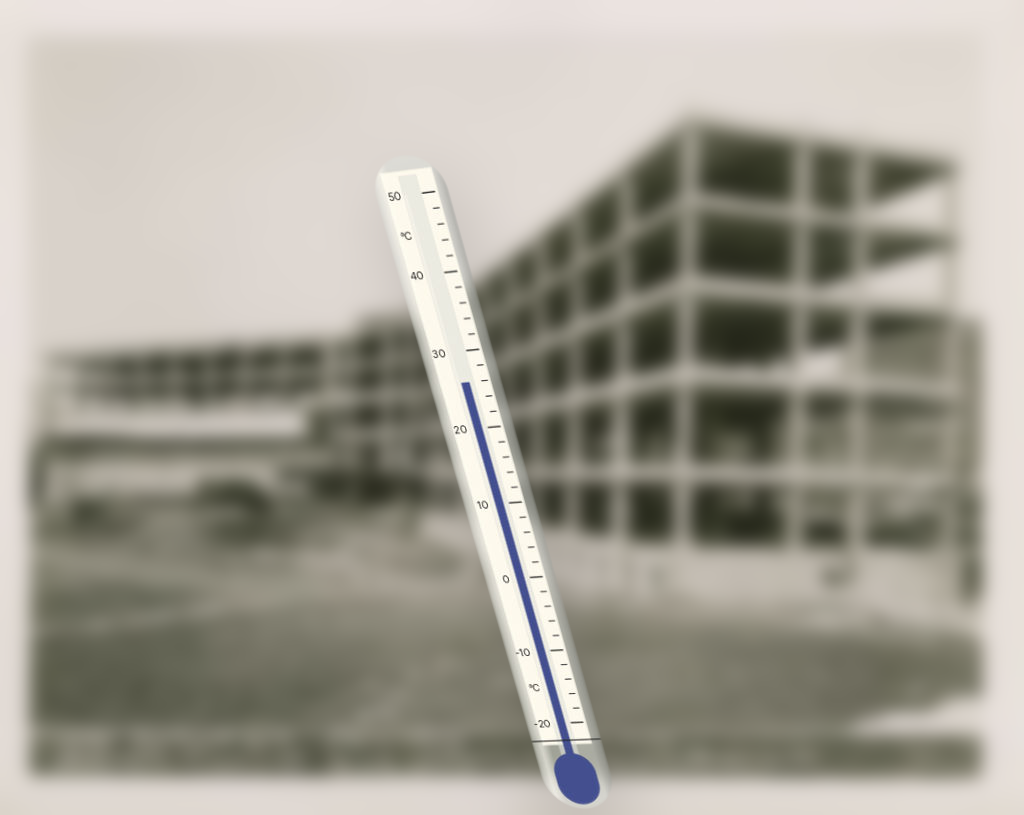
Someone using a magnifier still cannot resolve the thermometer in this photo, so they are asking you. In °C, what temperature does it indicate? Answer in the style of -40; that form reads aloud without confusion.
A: 26
